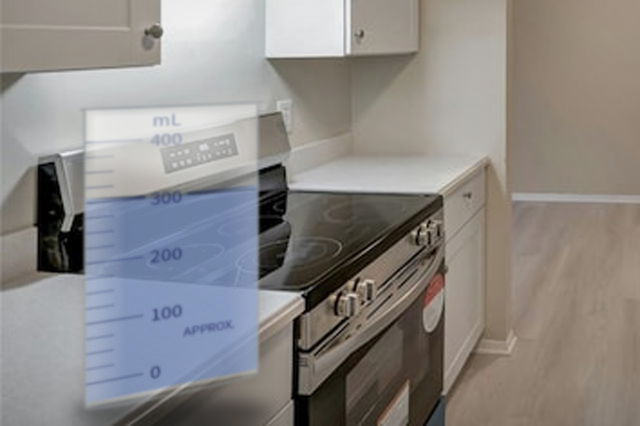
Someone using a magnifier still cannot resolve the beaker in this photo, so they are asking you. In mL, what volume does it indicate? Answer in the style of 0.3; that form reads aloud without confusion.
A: 300
